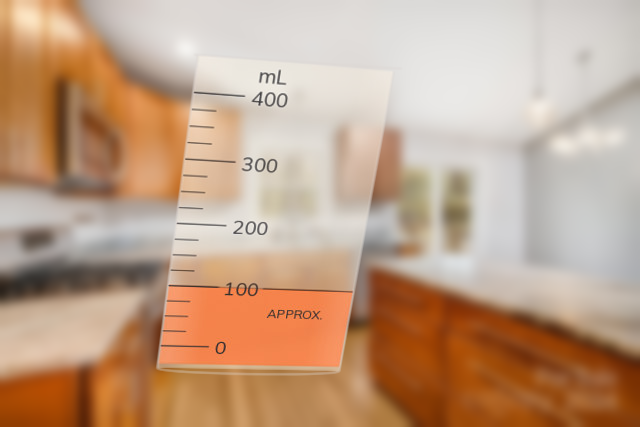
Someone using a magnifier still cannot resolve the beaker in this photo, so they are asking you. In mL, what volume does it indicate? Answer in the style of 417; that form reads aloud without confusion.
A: 100
